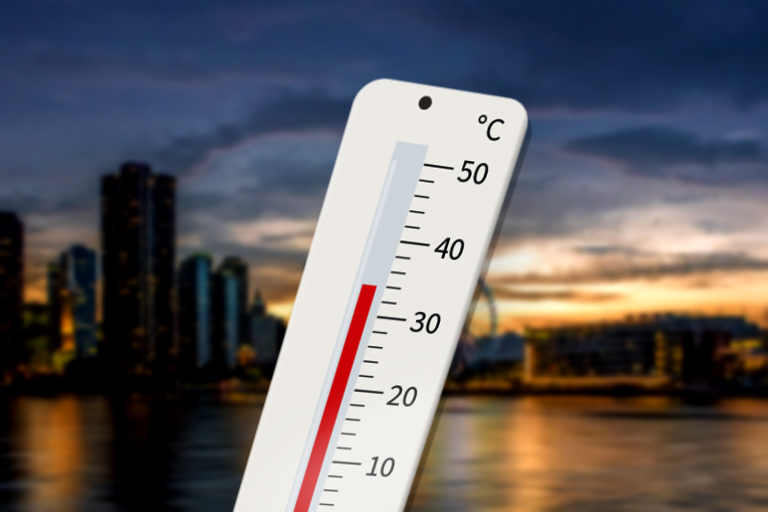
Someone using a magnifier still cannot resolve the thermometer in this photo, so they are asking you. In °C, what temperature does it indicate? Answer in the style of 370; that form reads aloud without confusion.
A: 34
